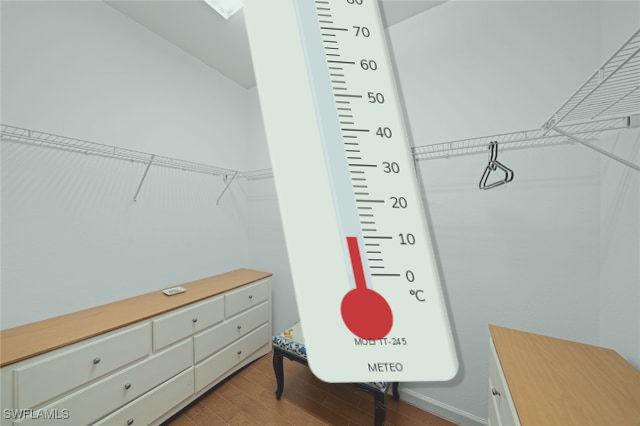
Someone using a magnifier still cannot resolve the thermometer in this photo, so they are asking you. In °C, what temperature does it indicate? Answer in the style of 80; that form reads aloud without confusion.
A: 10
